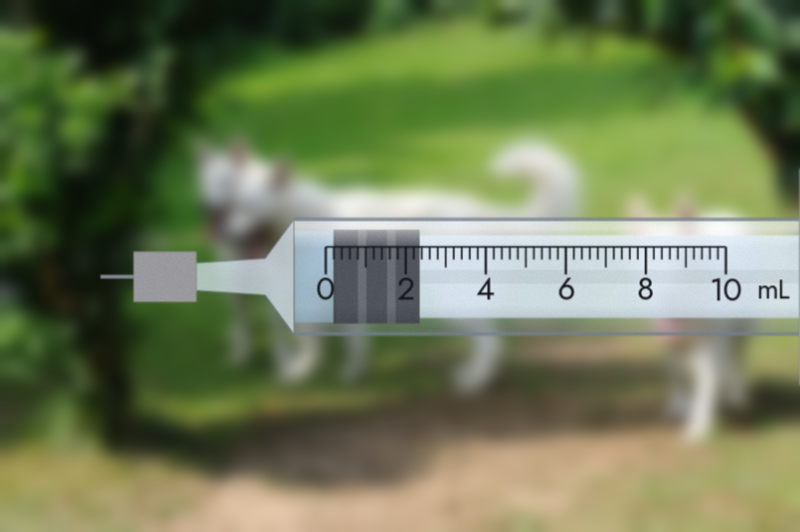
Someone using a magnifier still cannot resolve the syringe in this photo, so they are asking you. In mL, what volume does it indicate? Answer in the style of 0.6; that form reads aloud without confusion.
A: 0.2
